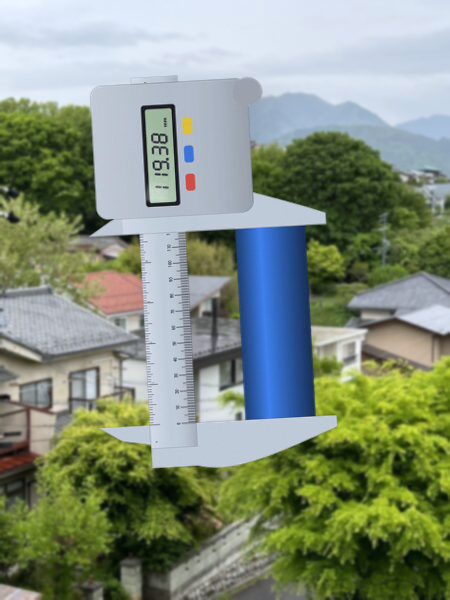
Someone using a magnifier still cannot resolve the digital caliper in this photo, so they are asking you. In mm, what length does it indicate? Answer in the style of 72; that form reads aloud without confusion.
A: 119.38
